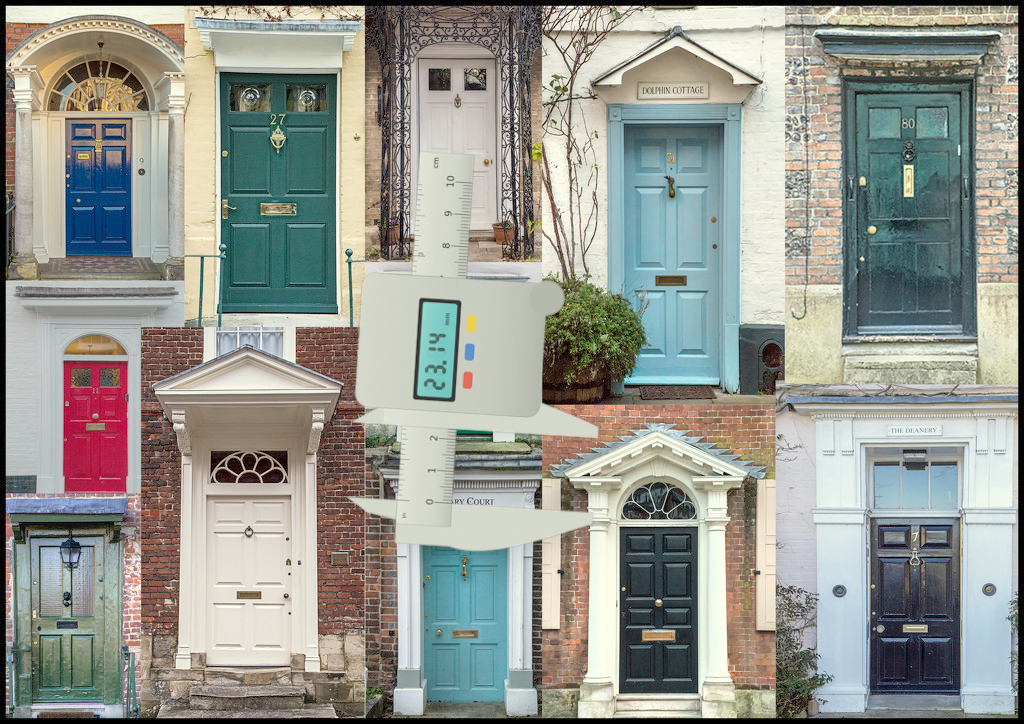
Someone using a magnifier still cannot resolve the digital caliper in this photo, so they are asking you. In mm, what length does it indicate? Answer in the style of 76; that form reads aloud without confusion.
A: 23.14
